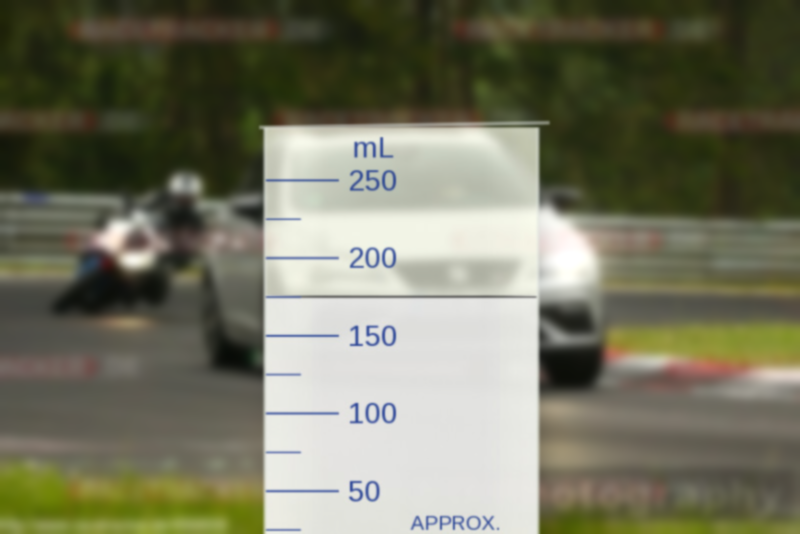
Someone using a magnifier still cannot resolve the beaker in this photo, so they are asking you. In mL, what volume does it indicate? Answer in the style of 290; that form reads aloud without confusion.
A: 175
